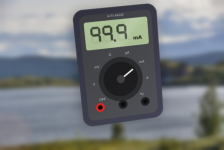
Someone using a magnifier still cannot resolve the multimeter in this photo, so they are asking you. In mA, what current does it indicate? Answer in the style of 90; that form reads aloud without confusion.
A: 99.9
